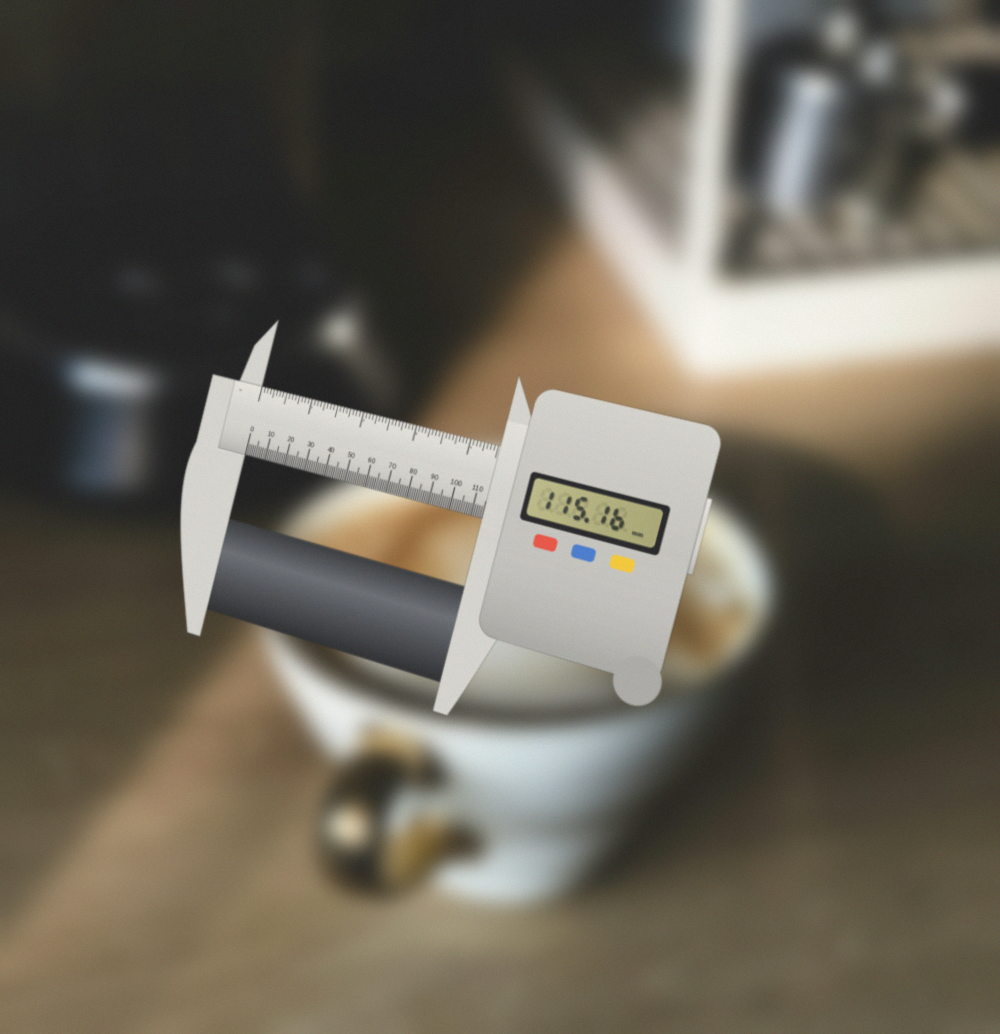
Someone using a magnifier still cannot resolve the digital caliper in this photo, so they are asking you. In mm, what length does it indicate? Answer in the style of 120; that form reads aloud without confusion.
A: 115.16
